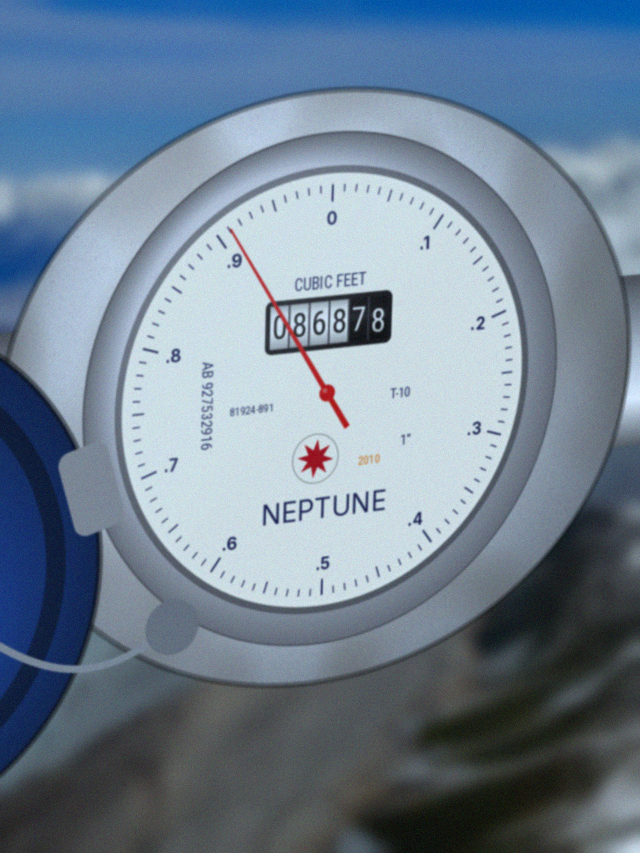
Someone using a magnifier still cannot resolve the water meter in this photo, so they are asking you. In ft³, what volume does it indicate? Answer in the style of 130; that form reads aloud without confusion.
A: 86877.91
